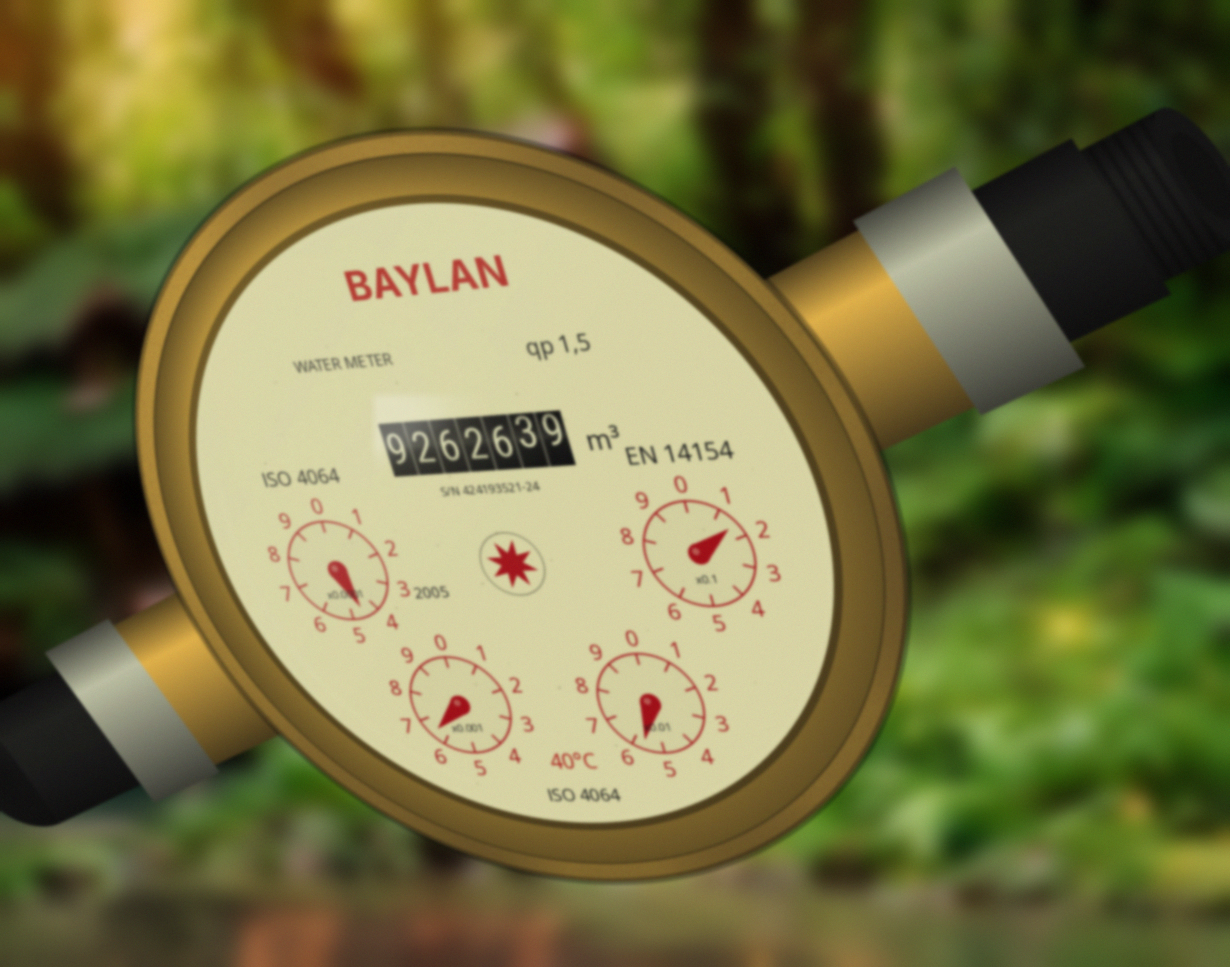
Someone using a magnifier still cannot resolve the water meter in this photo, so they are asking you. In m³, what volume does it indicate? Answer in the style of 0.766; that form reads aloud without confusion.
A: 9262639.1564
